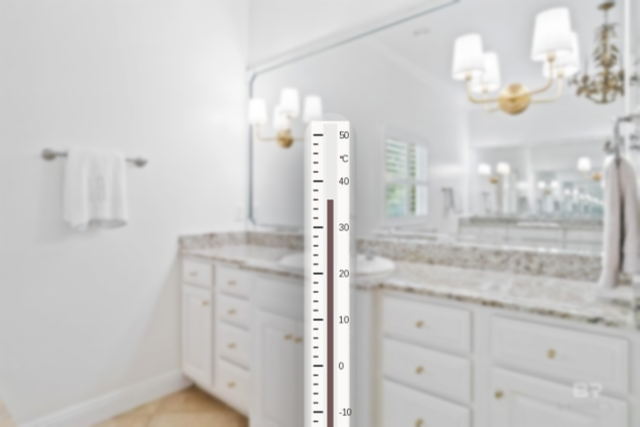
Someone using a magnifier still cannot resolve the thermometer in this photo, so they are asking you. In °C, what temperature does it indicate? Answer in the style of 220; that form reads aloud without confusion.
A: 36
